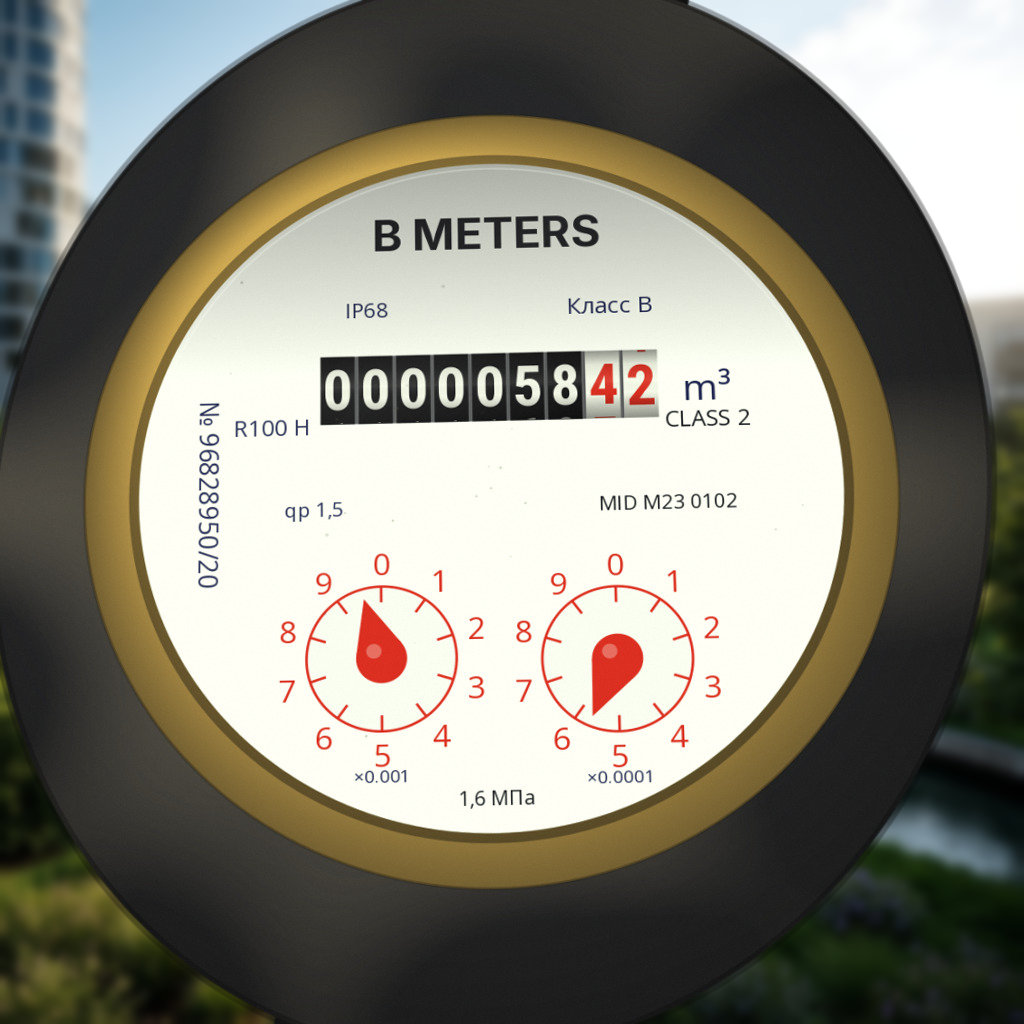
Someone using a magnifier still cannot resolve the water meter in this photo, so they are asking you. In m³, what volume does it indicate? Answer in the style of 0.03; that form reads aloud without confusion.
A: 58.4195
